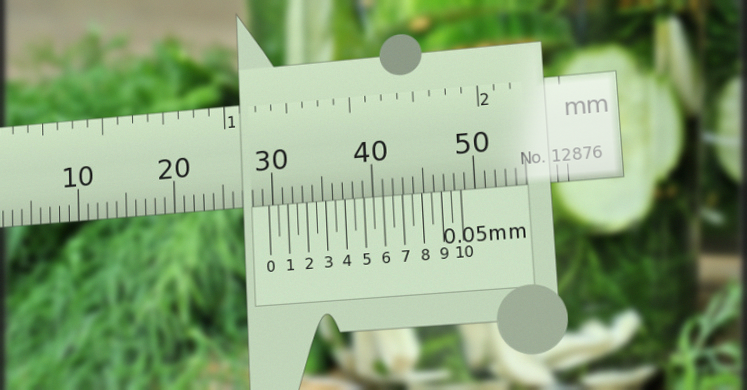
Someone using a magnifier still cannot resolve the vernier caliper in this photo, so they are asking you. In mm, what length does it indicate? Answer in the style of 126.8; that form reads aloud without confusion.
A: 29.6
